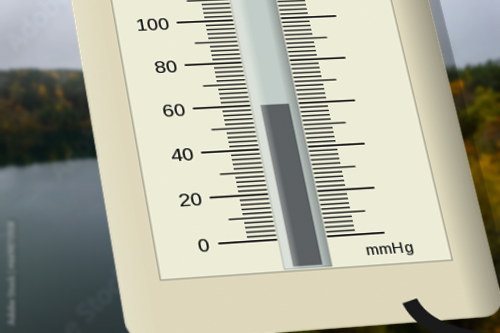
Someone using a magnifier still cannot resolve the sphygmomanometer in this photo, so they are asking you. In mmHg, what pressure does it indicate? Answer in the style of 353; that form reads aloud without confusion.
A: 60
